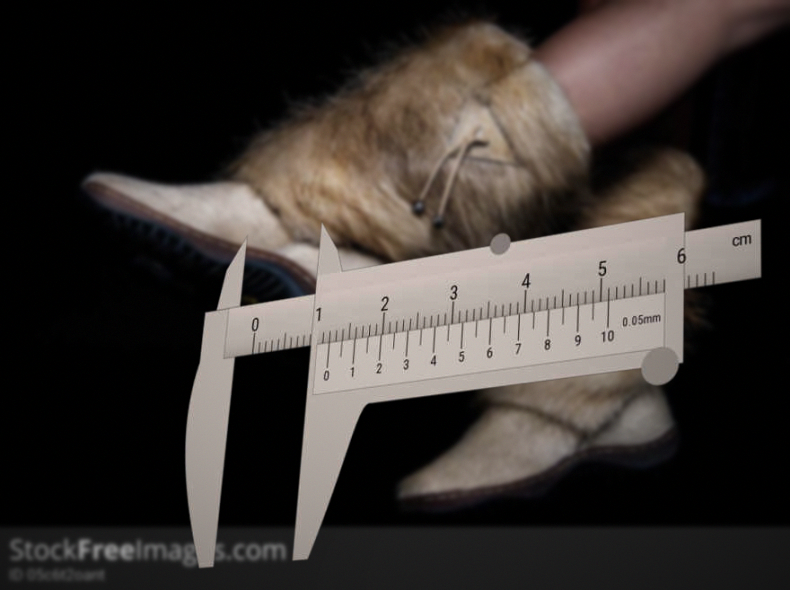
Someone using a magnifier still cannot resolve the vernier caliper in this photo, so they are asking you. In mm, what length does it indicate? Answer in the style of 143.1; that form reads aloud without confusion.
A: 12.0
